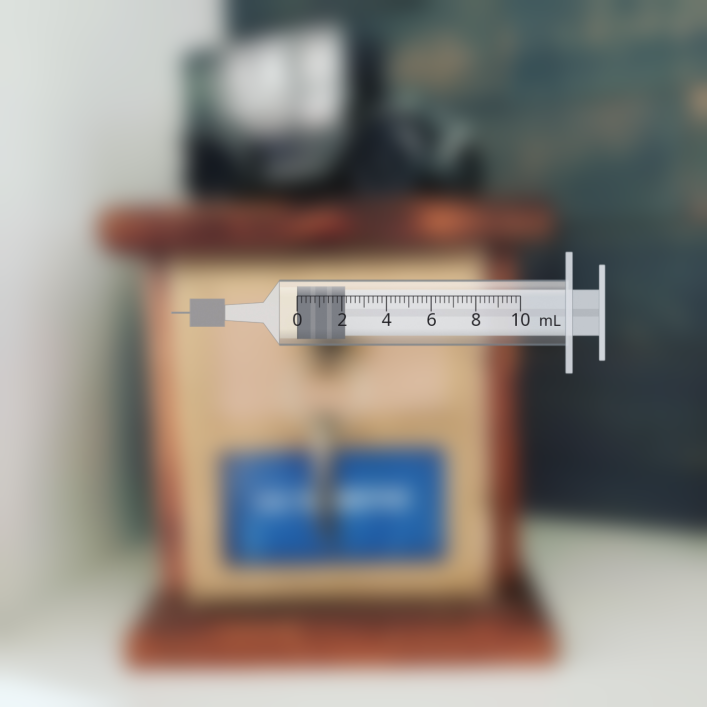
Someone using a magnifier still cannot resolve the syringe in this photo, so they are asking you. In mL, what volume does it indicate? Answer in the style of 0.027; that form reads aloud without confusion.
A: 0
